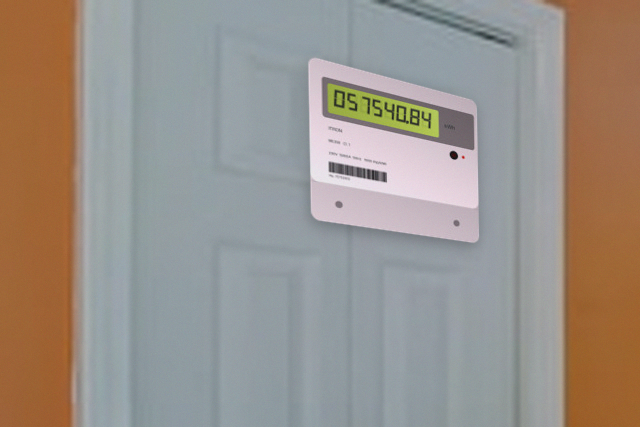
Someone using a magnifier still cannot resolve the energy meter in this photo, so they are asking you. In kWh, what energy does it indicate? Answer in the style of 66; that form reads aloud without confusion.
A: 57540.84
